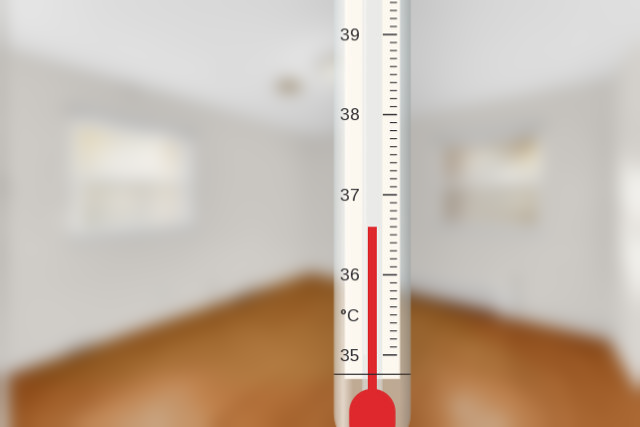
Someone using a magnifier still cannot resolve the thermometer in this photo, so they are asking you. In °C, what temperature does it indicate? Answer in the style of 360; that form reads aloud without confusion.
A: 36.6
